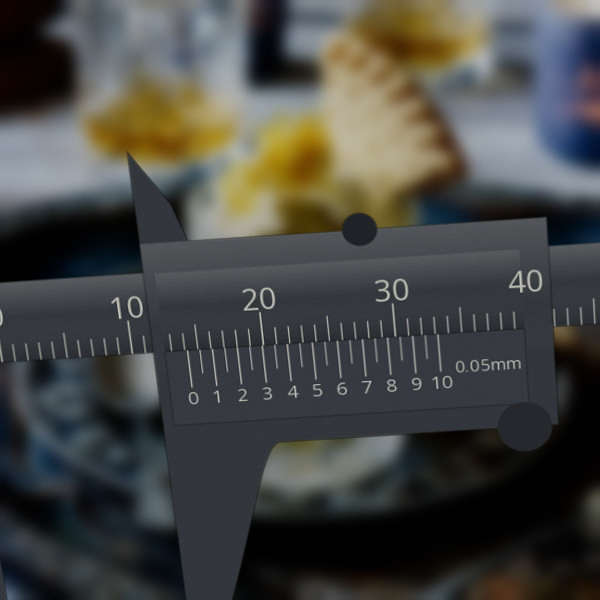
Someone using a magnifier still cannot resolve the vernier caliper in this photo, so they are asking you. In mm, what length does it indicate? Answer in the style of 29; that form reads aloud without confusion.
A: 14.2
